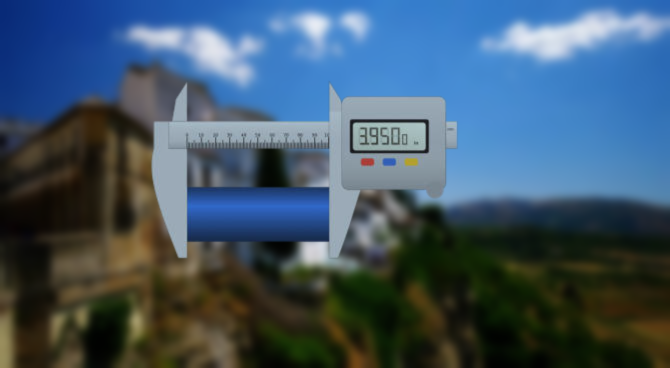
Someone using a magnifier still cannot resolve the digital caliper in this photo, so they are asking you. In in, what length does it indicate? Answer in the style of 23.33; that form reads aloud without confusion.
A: 3.9500
